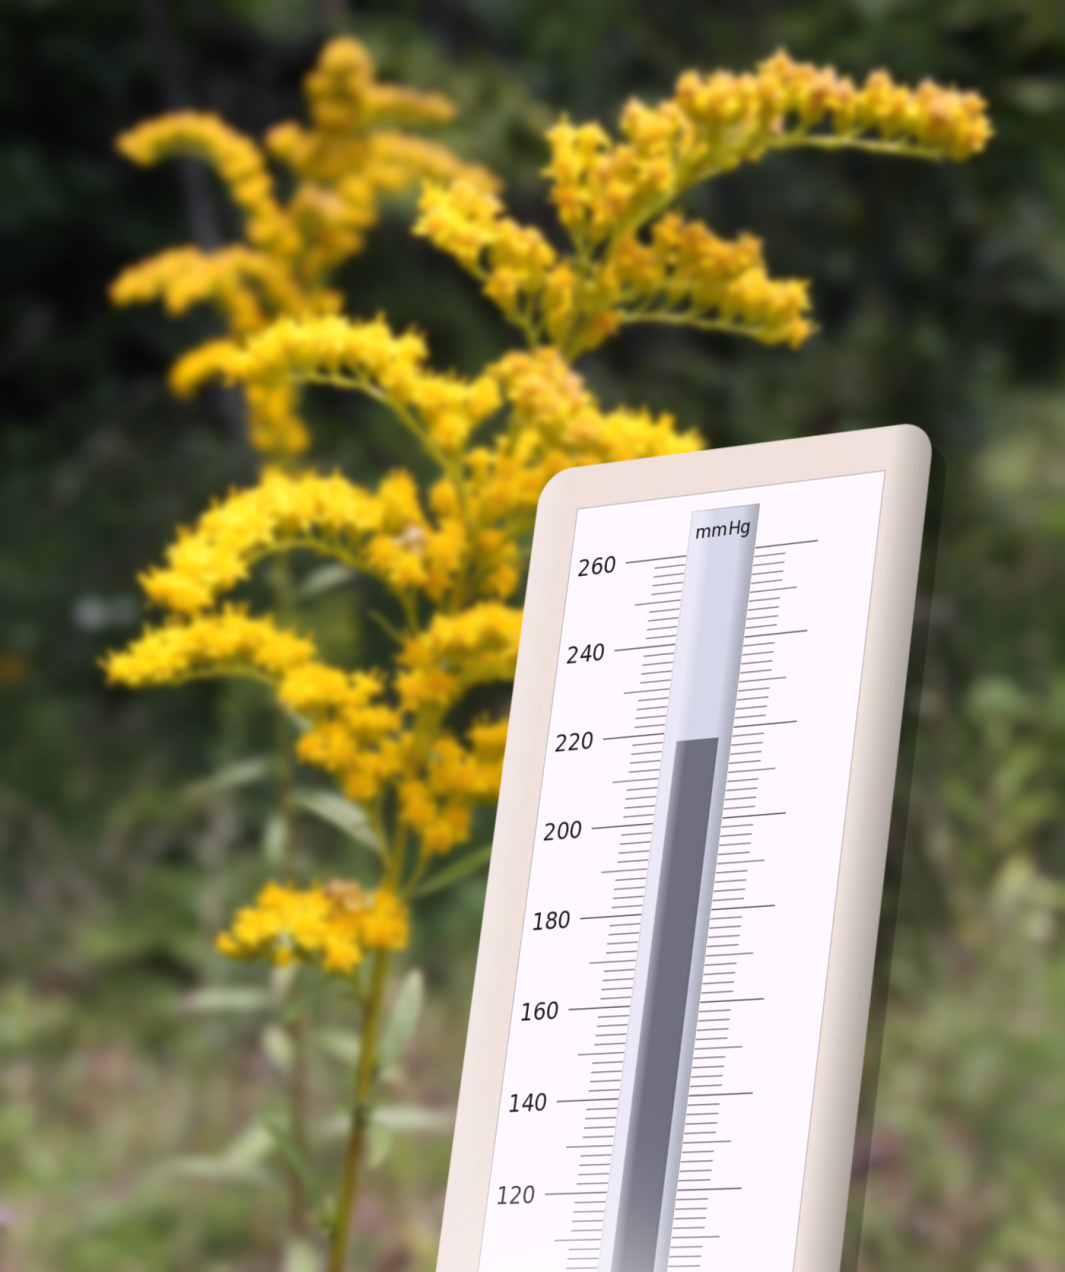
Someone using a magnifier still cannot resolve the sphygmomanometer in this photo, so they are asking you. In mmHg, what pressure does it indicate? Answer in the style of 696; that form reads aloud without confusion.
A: 218
